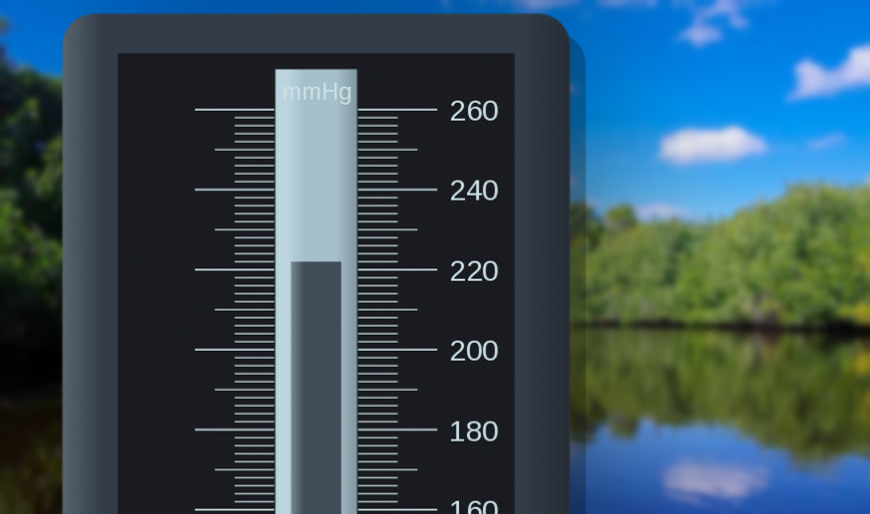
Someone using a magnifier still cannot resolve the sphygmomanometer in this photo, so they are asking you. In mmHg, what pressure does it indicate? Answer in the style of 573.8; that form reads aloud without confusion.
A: 222
